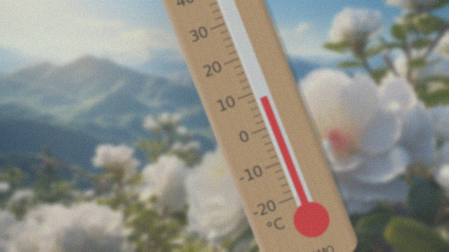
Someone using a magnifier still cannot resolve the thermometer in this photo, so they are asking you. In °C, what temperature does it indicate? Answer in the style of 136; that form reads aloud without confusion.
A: 8
